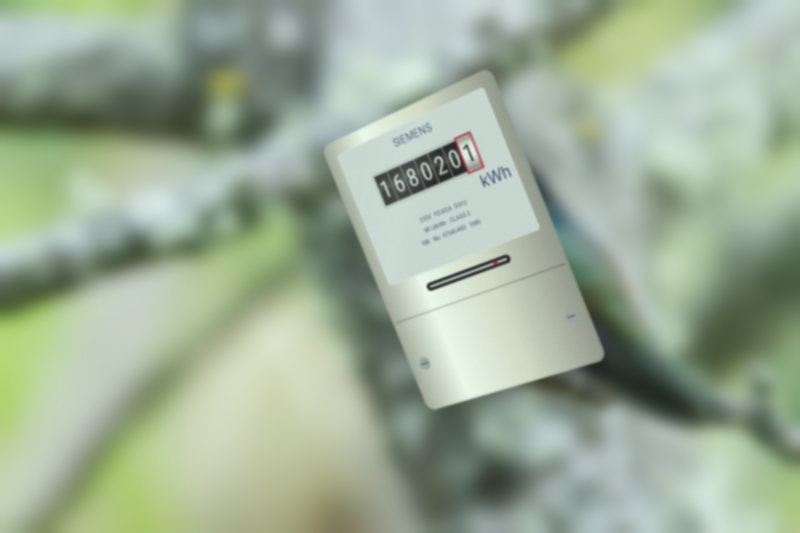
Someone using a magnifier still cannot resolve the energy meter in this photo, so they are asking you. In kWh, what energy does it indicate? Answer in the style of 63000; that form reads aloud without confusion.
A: 168020.1
